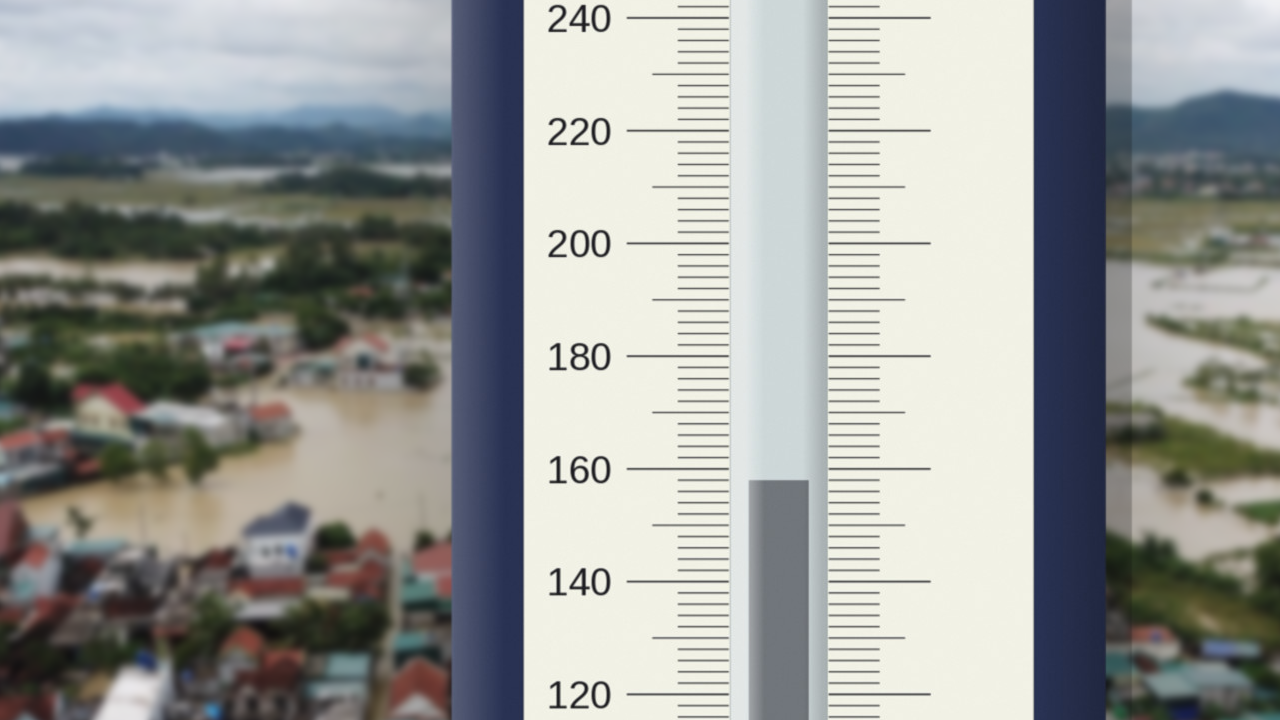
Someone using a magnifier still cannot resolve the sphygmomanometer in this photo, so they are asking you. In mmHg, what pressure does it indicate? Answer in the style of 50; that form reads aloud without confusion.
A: 158
